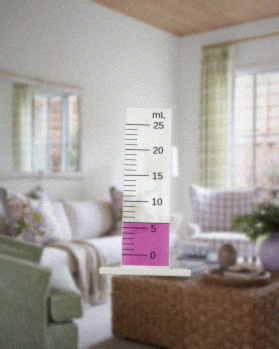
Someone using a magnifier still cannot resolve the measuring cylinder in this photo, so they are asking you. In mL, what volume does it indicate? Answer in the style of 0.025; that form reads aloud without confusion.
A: 6
